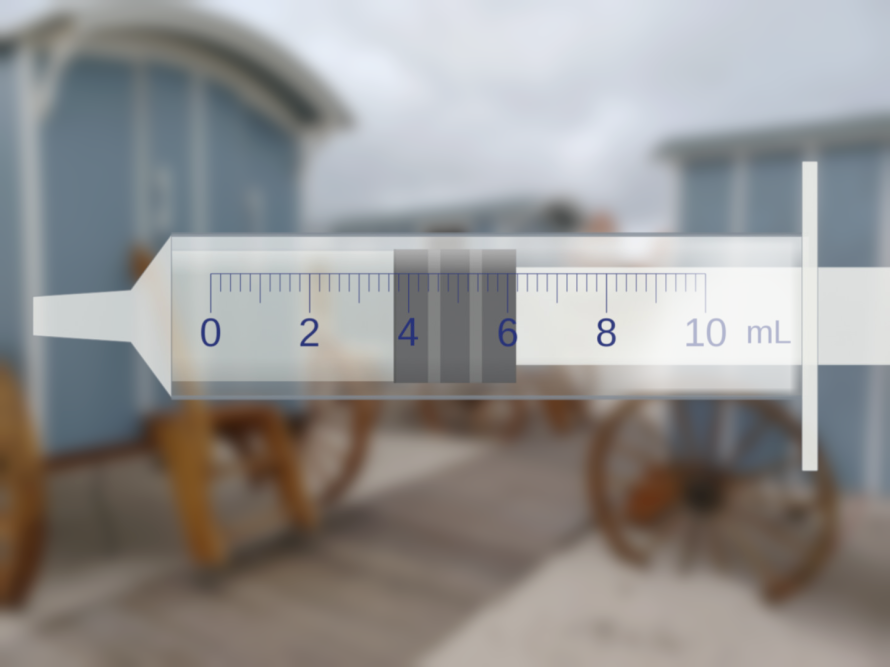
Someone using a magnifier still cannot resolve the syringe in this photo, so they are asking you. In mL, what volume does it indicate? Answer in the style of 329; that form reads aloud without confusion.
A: 3.7
